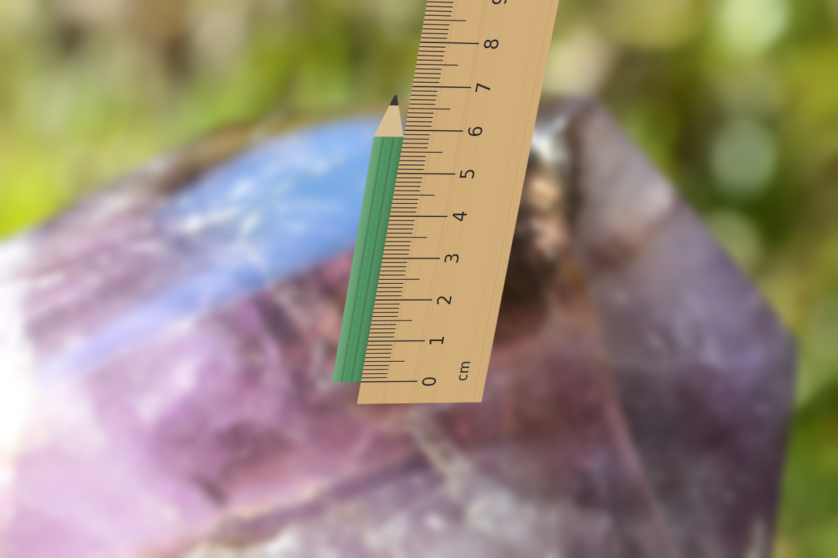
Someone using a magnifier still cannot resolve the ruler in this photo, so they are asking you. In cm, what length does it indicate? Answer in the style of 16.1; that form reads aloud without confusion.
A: 6.8
